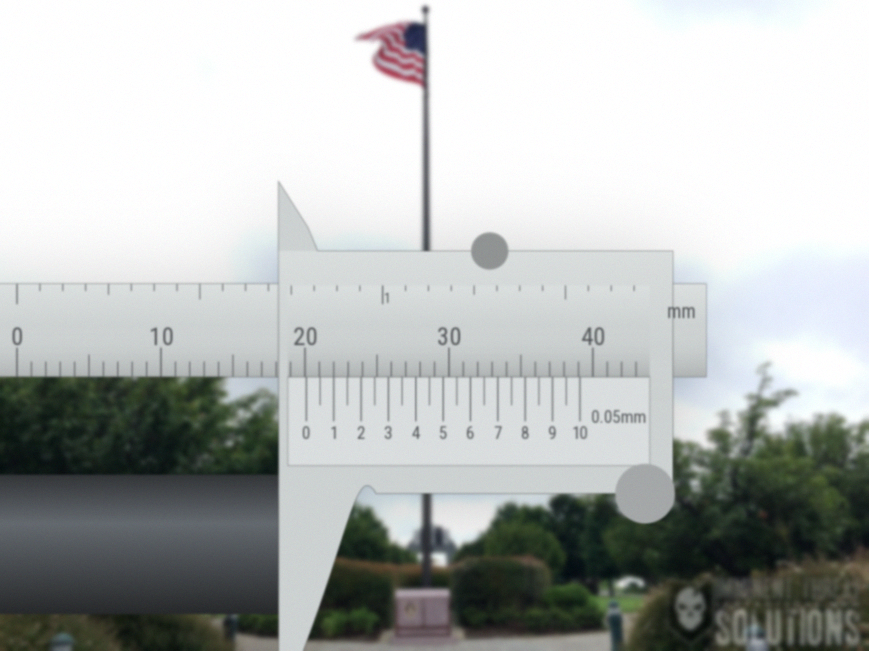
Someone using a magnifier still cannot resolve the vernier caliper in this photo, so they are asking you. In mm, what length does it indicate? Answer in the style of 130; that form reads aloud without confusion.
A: 20.1
